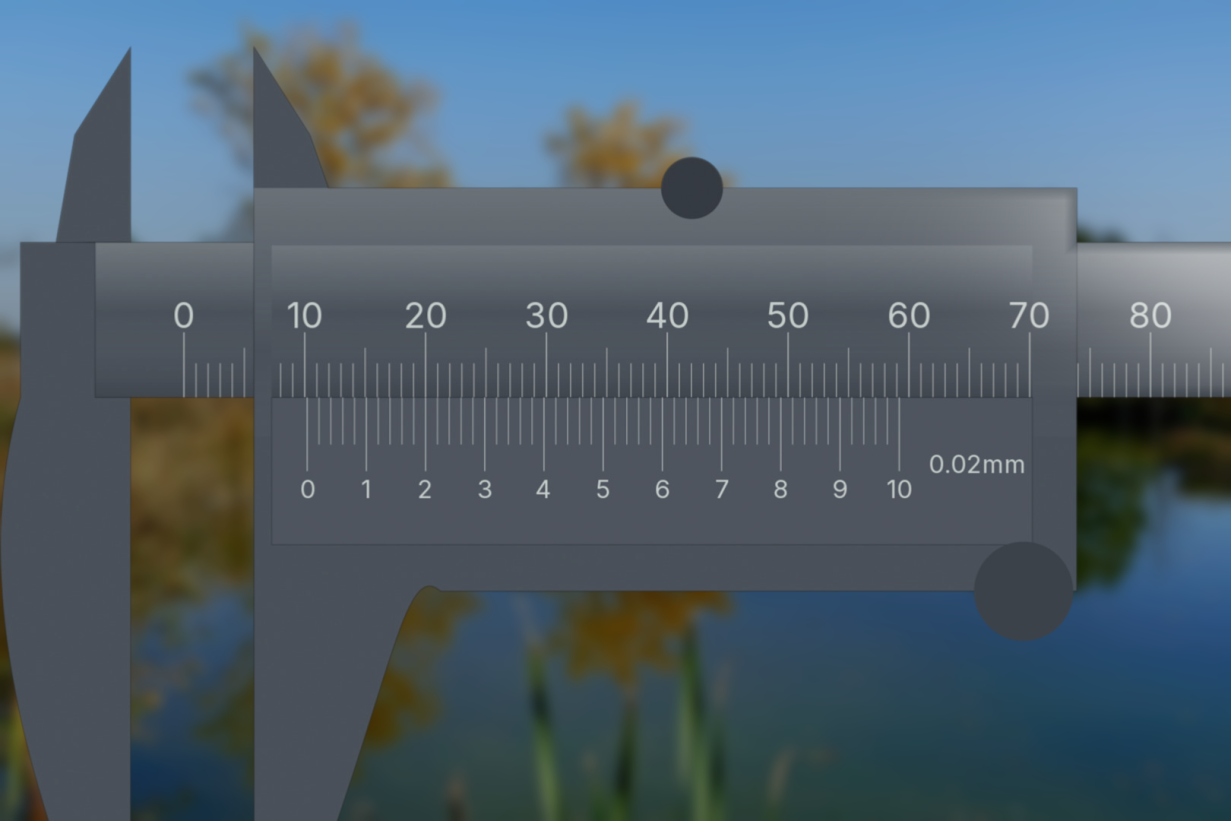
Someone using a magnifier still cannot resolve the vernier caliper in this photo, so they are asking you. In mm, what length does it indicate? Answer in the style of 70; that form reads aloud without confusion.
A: 10.2
